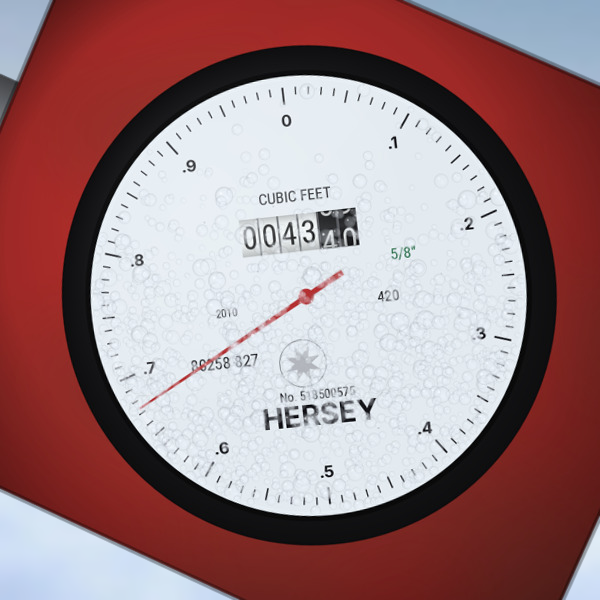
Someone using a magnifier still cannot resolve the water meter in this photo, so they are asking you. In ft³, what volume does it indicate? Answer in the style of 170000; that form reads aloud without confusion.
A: 4339.67
